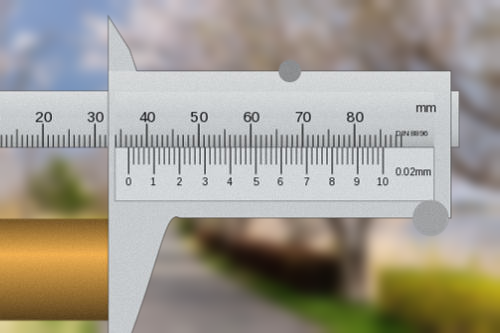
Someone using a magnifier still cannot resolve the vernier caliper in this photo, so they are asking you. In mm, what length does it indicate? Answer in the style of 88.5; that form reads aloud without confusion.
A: 36.5
